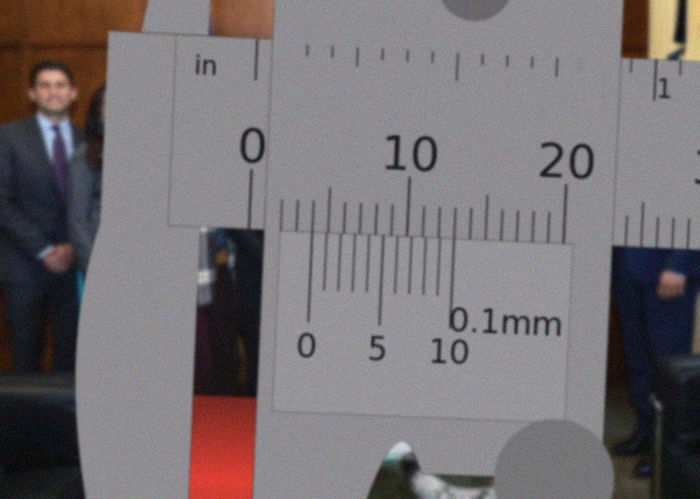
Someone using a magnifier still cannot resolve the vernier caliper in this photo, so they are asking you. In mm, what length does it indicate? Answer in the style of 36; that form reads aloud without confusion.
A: 4.0
